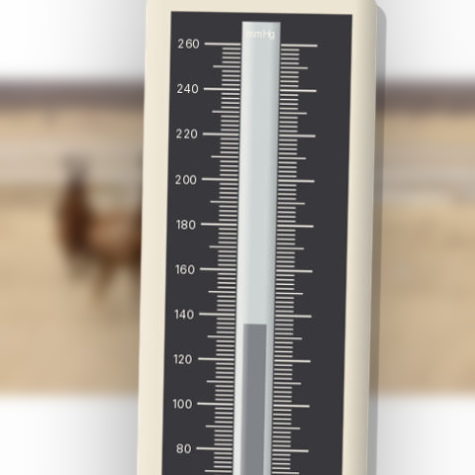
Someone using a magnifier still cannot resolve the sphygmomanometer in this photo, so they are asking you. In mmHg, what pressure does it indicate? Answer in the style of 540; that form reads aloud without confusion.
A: 136
